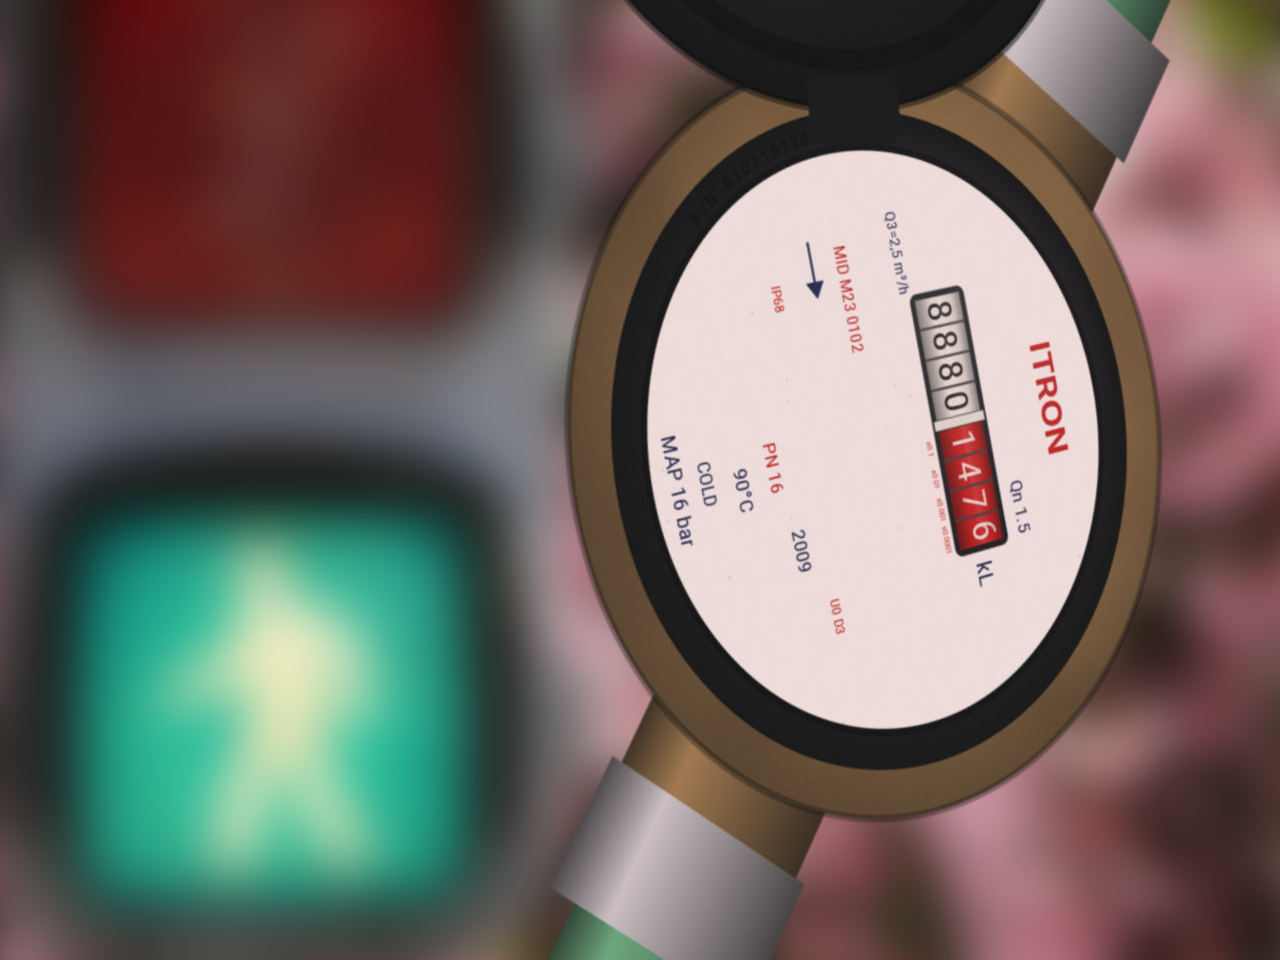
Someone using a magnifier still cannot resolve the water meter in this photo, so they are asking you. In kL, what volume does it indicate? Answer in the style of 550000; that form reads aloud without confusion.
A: 8880.1476
